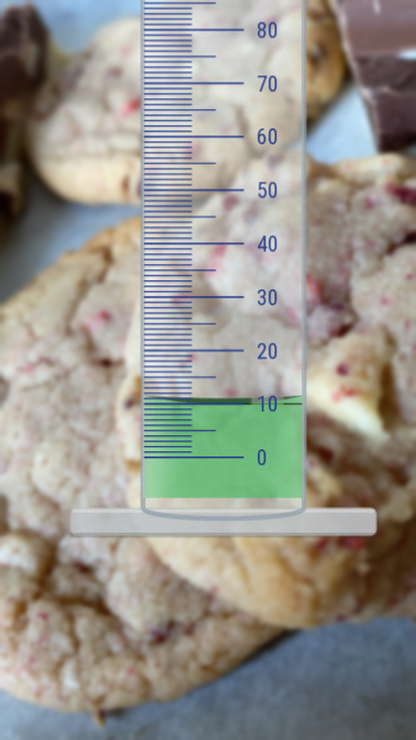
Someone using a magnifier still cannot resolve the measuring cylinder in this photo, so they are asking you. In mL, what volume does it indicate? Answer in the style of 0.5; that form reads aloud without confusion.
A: 10
